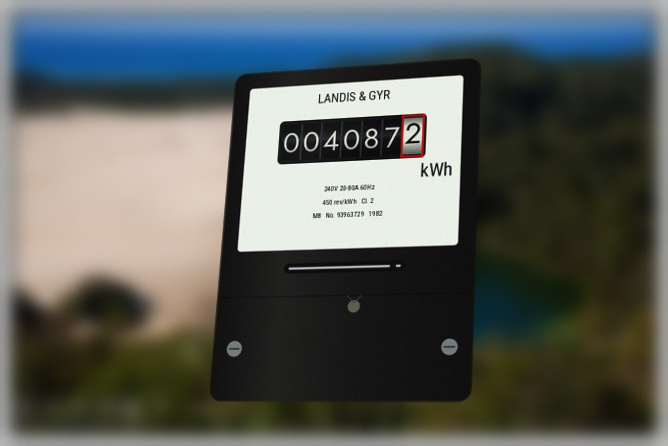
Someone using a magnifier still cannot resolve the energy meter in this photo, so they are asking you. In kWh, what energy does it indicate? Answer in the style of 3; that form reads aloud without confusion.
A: 4087.2
